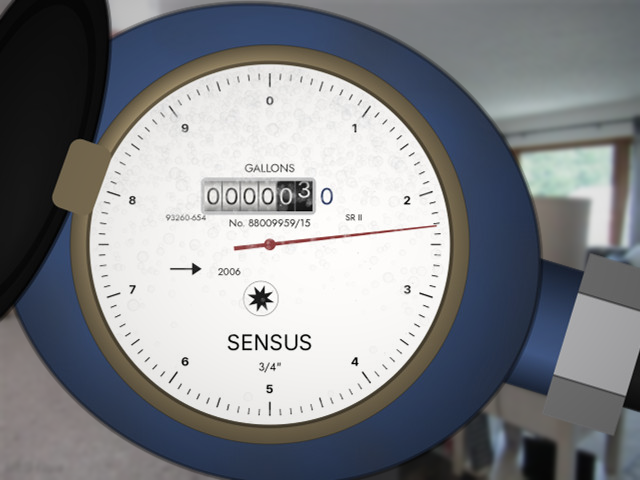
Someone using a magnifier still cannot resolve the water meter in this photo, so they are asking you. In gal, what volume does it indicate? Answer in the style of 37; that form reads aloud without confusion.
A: 32.3
